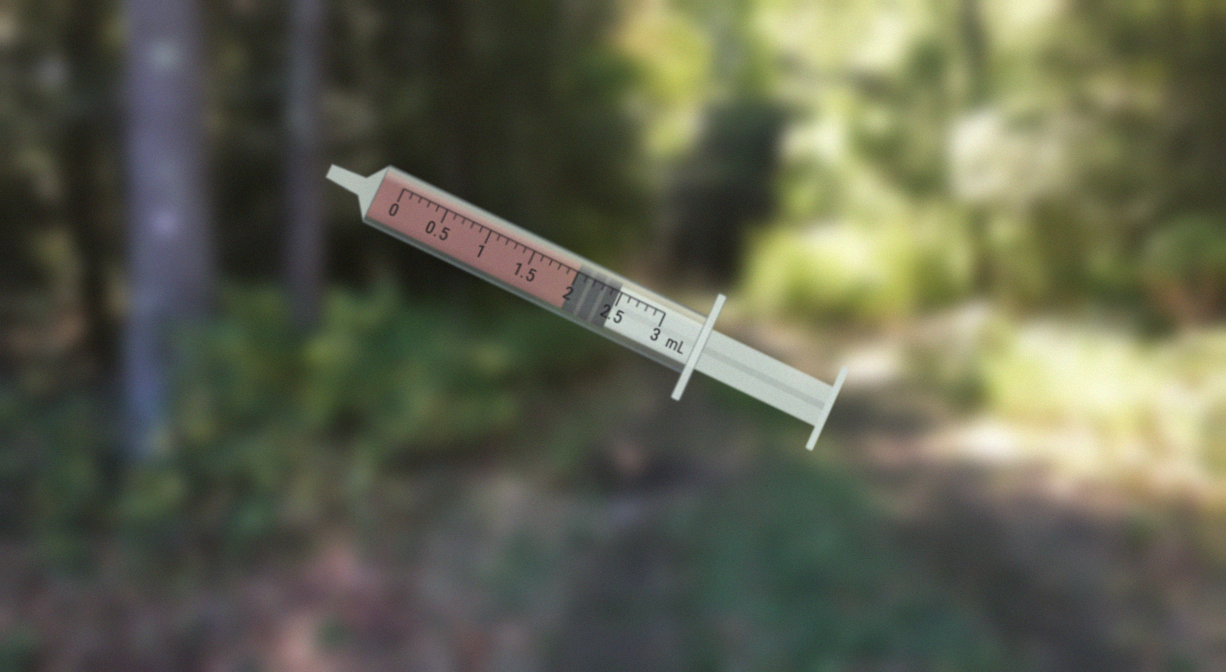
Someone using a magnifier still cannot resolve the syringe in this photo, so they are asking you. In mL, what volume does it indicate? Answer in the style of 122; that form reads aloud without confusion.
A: 2
